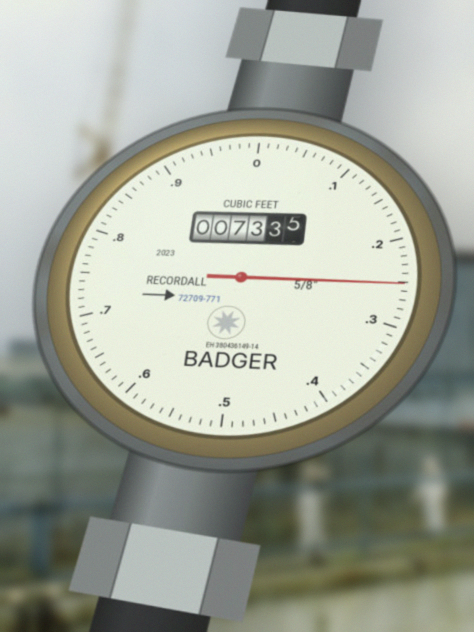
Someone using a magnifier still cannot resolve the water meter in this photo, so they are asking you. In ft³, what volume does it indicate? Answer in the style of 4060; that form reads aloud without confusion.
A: 7335.25
